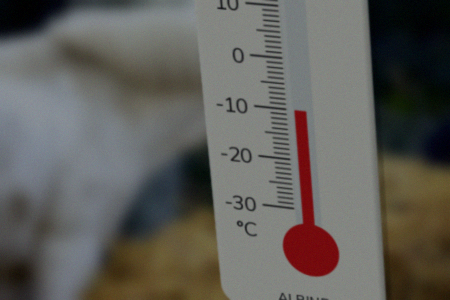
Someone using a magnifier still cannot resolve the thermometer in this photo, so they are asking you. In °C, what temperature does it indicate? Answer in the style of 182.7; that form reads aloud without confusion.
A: -10
